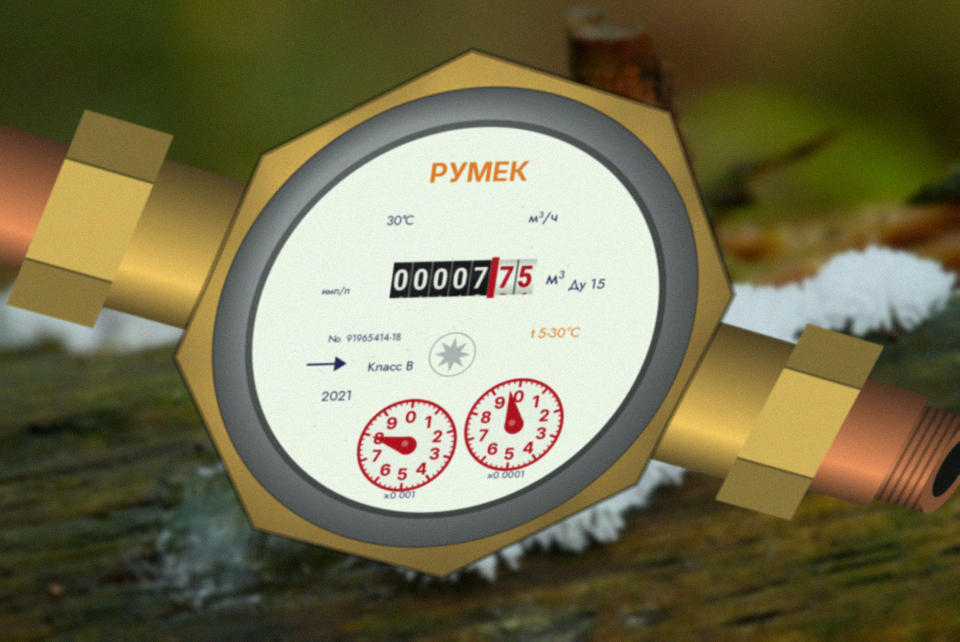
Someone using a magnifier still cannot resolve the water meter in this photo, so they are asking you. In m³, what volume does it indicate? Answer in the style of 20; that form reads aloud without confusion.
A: 7.7579
